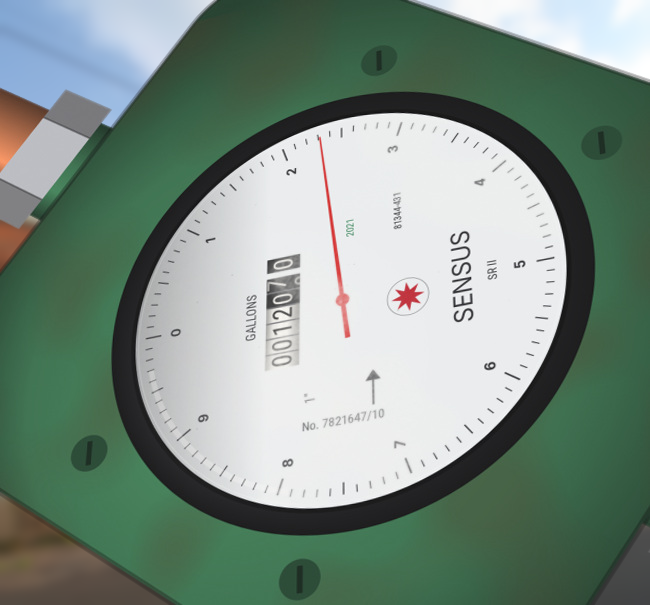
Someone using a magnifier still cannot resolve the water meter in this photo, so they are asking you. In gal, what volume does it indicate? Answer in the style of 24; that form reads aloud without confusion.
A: 12072.3
